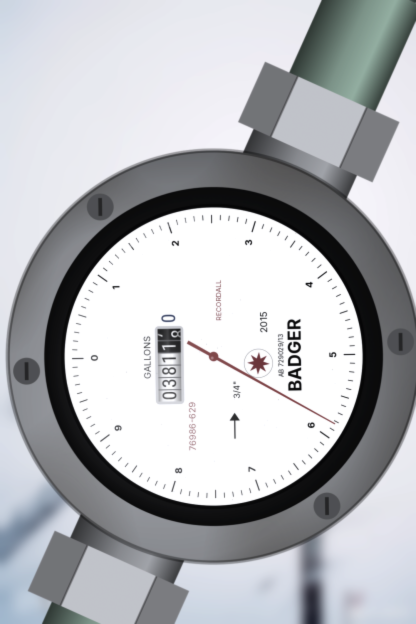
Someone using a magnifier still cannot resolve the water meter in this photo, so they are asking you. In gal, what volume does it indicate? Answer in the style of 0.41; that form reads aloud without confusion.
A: 381175.8
